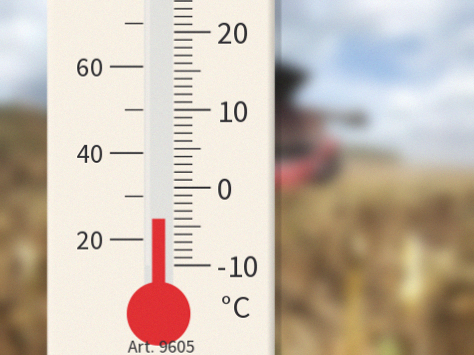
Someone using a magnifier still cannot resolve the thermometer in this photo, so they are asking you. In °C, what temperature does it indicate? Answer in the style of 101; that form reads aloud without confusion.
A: -4
